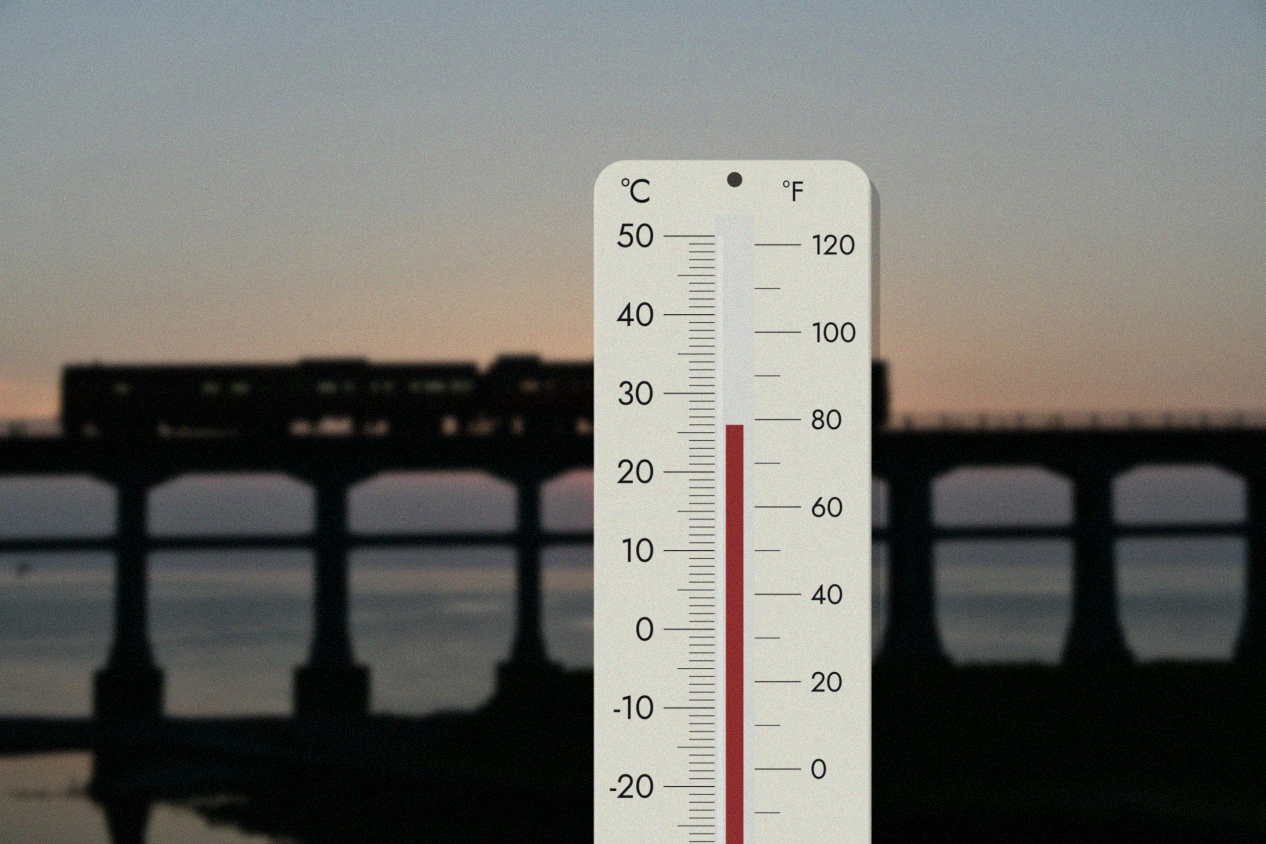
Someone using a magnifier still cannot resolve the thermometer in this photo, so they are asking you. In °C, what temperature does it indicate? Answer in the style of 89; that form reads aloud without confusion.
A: 26
